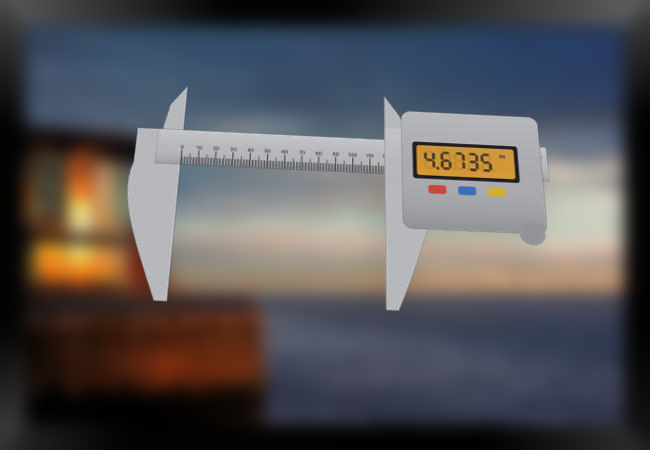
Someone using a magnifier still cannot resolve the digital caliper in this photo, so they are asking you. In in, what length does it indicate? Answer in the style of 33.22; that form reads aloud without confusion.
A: 4.6735
